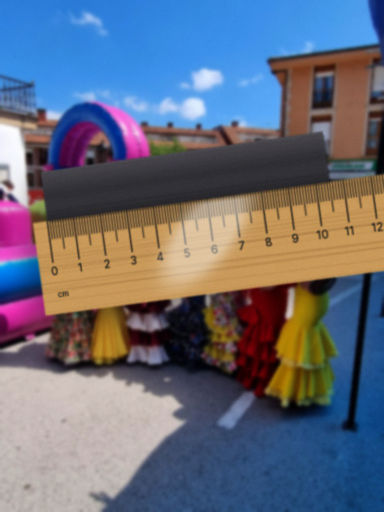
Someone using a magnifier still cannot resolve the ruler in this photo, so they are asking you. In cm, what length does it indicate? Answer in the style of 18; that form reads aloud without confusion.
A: 10.5
